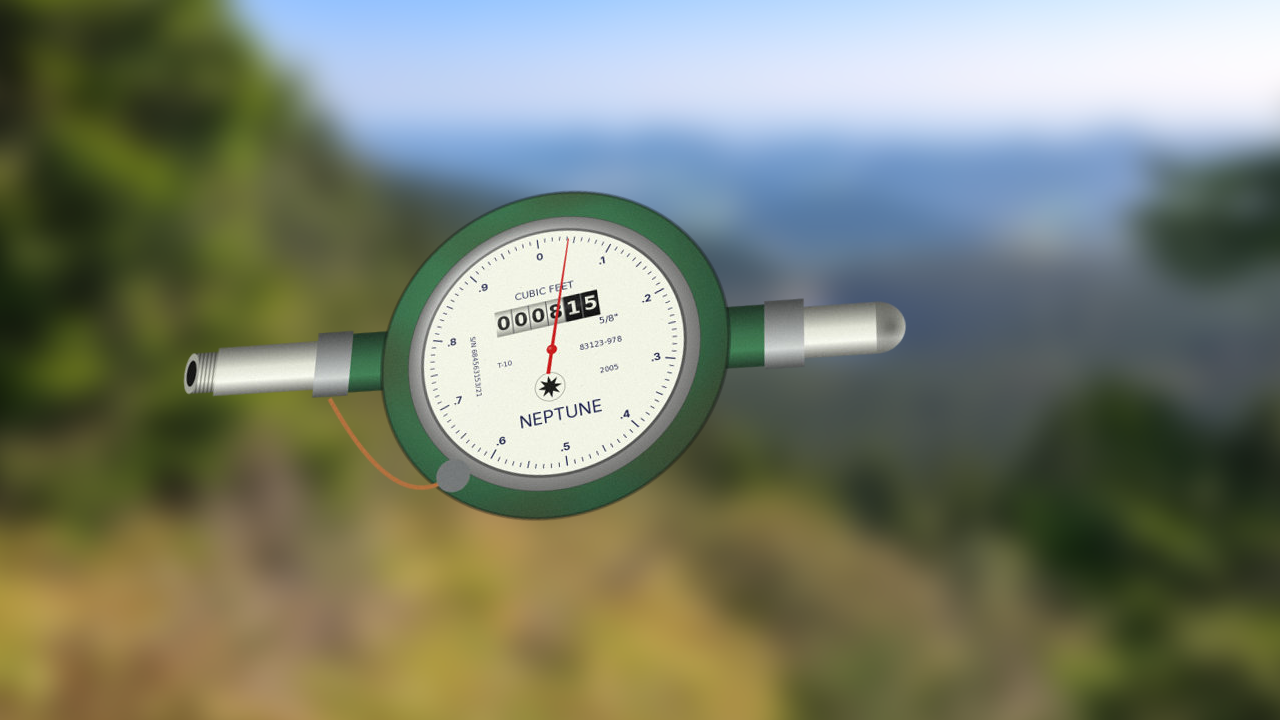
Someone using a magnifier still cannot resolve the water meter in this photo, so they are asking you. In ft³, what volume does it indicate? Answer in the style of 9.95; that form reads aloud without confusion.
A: 815.04
